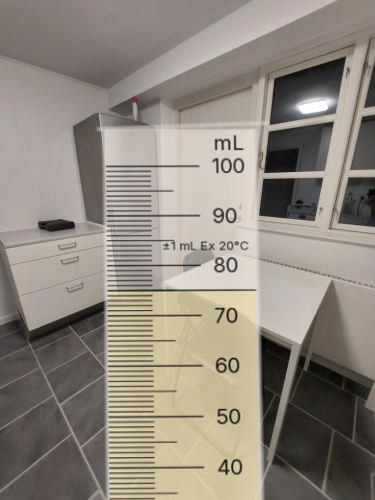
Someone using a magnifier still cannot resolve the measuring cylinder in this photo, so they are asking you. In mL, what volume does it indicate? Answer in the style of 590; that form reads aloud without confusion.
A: 75
